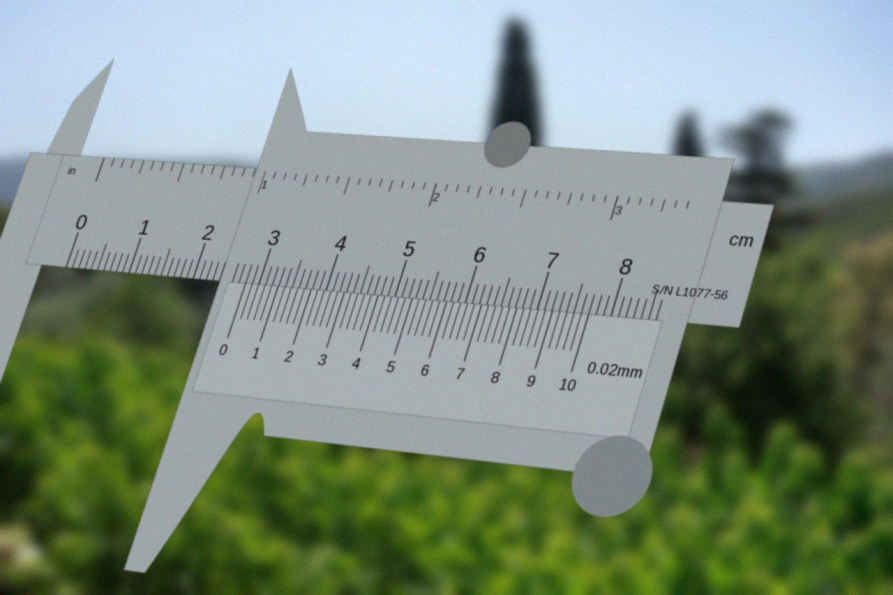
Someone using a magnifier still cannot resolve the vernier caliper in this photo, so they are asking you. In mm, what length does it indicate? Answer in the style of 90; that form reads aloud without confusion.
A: 28.0
